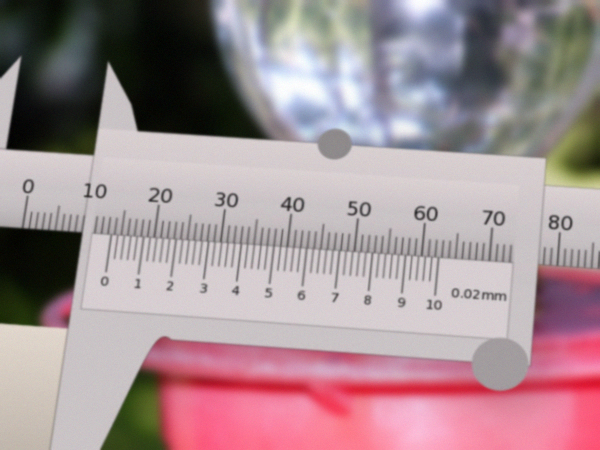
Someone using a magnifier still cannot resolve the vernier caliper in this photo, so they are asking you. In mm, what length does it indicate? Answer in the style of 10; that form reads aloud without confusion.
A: 13.5
